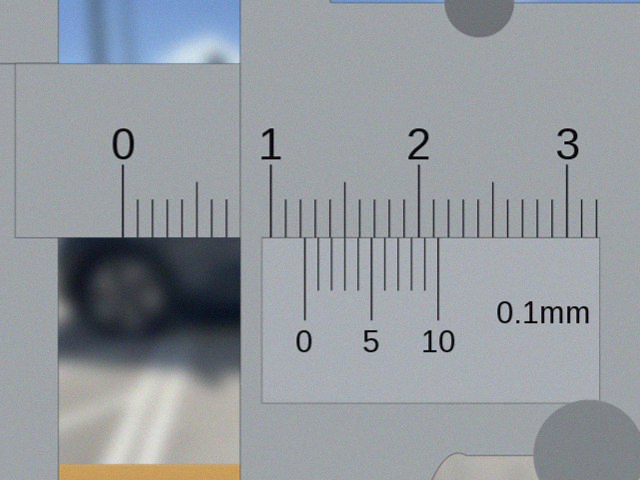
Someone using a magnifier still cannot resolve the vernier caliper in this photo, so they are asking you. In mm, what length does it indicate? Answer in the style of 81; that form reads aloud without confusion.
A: 12.3
